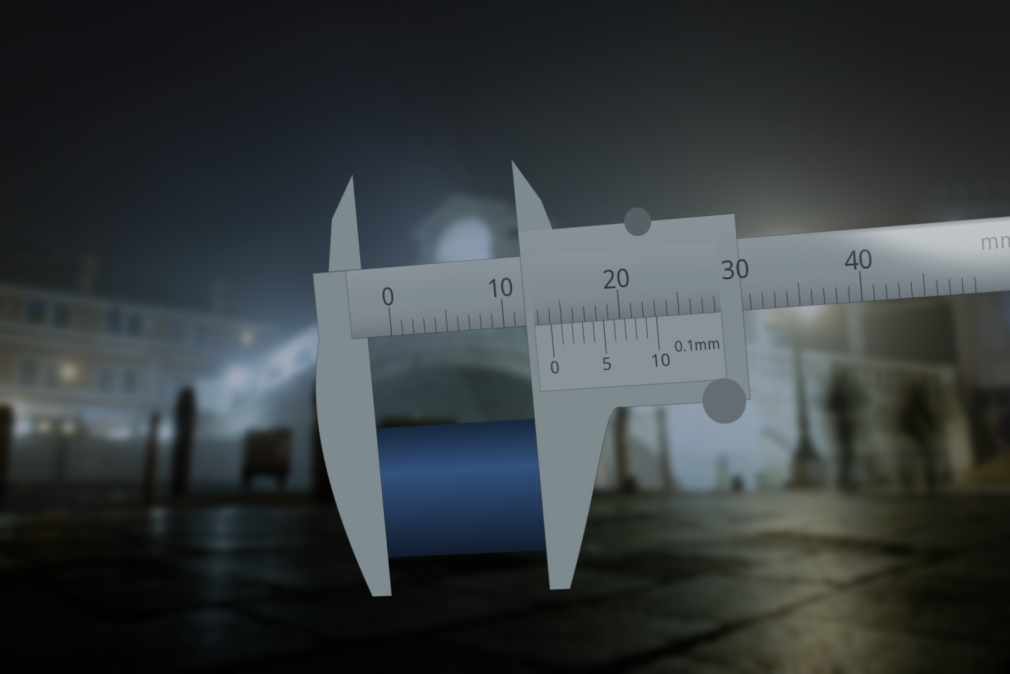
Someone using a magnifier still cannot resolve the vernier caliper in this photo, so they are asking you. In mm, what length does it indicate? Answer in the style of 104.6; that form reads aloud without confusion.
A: 14.1
